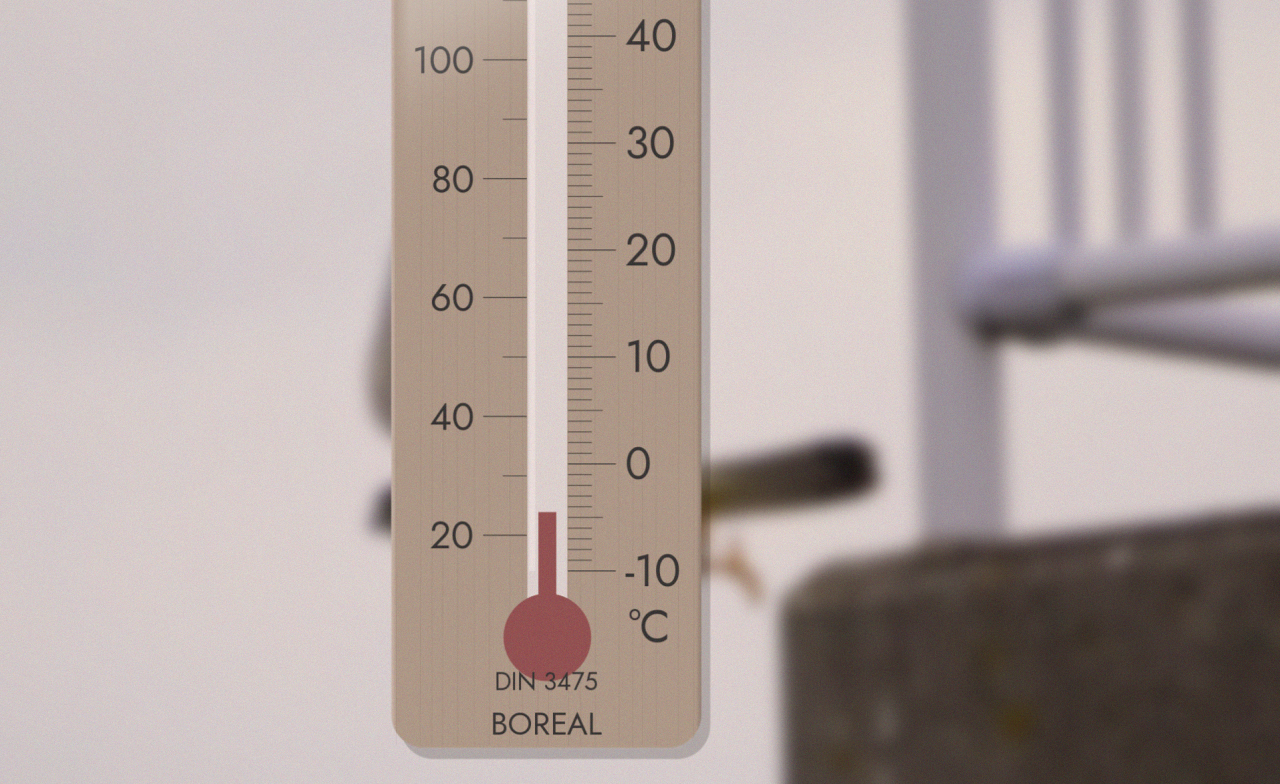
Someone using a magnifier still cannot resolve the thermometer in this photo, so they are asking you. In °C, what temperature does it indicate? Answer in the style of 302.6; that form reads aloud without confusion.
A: -4.5
